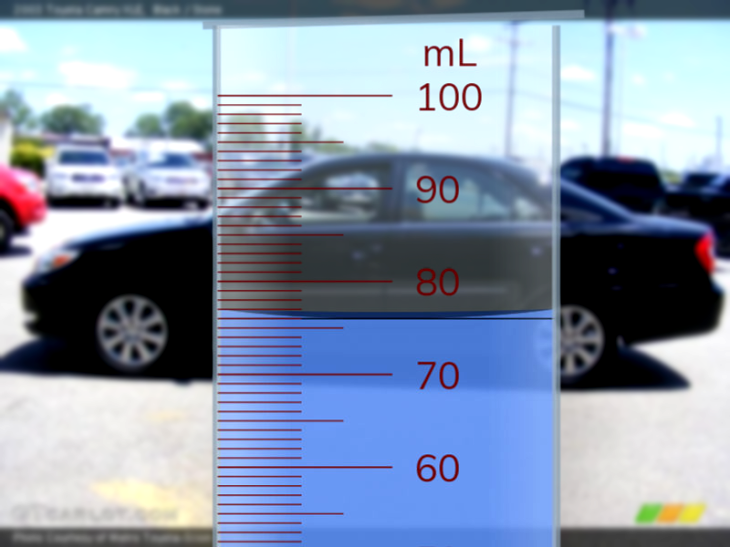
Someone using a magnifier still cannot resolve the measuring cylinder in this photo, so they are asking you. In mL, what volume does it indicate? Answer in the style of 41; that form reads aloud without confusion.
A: 76
